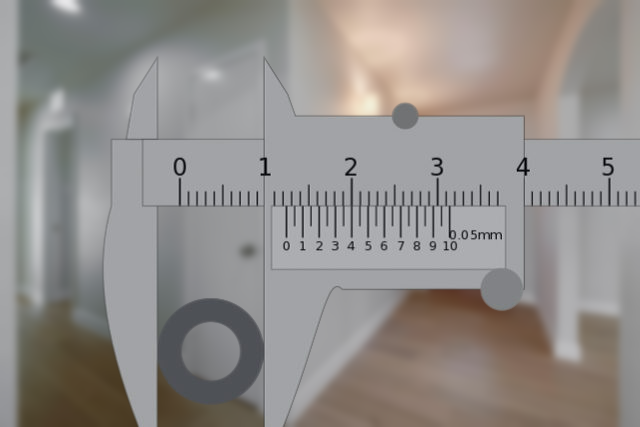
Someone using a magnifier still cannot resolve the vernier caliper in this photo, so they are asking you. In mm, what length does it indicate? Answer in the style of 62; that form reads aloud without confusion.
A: 12.4
